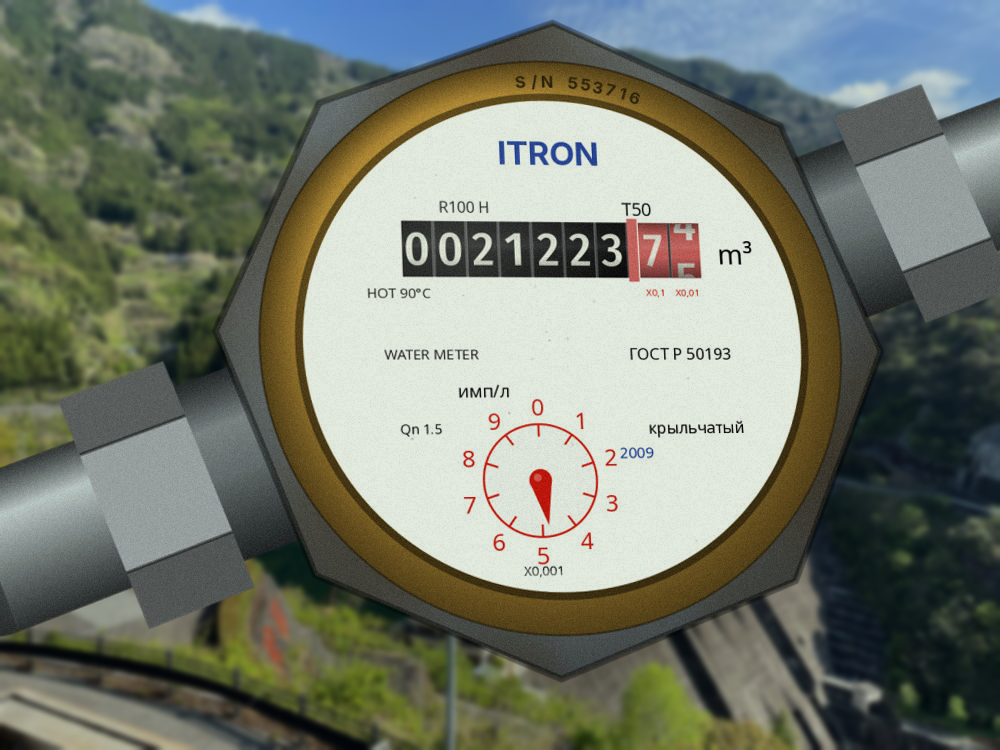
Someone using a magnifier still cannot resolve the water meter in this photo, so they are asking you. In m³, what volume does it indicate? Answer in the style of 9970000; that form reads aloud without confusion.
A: 21223.744
